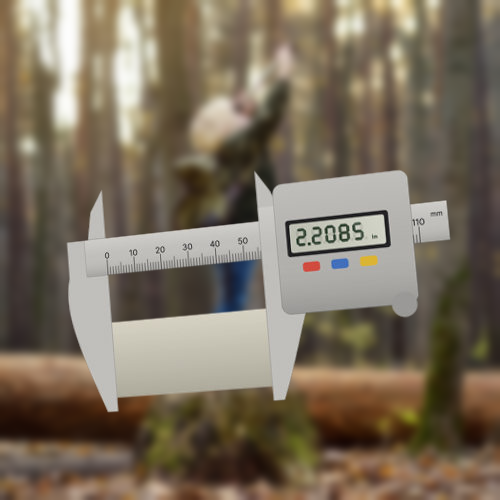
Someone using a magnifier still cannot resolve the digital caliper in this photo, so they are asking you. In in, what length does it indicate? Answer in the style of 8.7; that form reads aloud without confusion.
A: 2.2085
